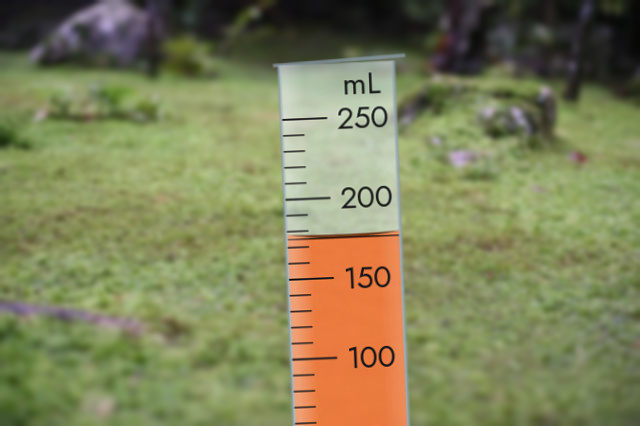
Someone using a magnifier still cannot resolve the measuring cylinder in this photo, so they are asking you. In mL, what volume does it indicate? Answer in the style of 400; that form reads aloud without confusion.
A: 175
